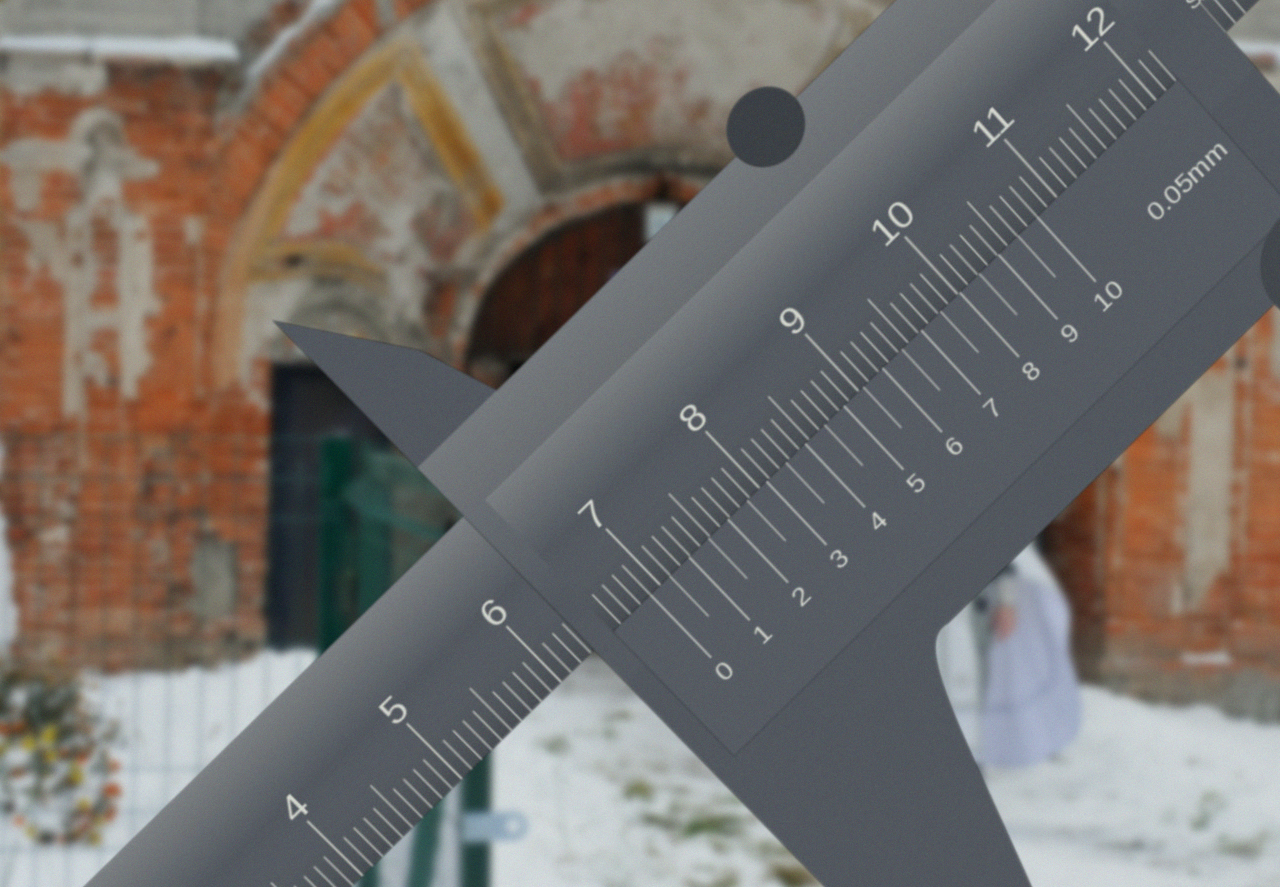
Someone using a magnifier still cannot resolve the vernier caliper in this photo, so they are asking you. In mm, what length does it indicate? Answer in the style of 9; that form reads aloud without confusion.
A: 69.0
